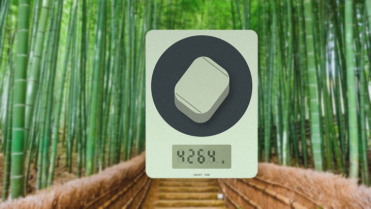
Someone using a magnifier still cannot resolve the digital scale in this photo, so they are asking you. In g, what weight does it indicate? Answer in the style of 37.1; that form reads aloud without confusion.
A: 4264
